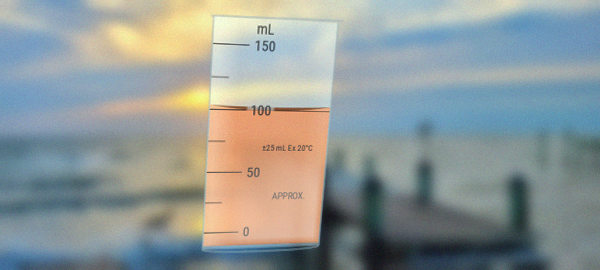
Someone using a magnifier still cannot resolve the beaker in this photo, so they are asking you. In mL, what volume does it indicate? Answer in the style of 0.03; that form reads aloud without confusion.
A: 100
